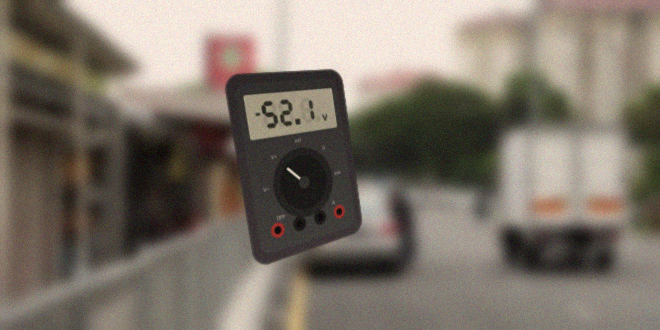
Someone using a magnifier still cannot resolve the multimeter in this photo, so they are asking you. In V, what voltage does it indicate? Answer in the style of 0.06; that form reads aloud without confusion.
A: -52.1
